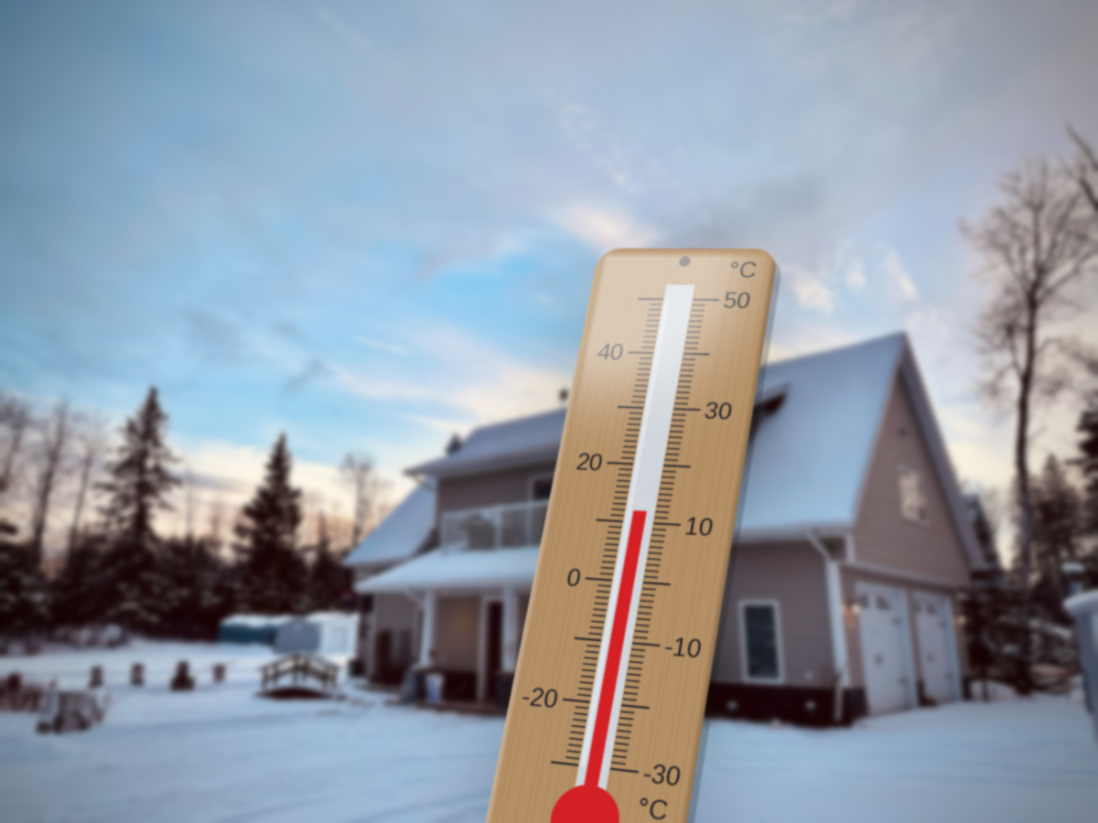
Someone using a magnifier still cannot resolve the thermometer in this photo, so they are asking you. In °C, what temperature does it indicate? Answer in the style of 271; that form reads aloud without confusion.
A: 12
